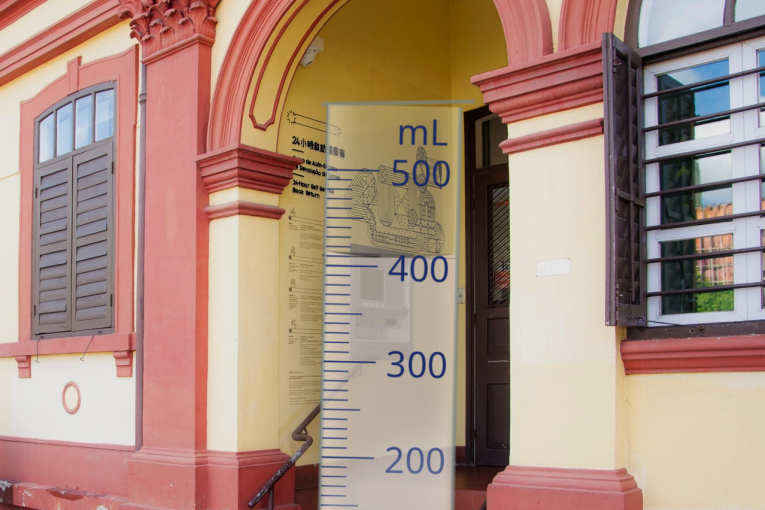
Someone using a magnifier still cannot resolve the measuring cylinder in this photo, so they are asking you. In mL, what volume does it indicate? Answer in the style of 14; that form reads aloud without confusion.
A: 410
